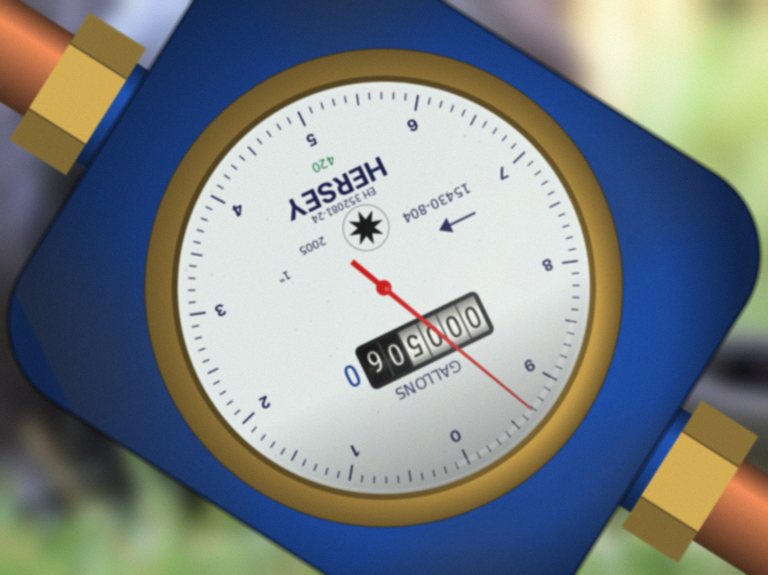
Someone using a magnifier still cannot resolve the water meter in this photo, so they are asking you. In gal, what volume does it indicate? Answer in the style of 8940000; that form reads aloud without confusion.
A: 5059.3
